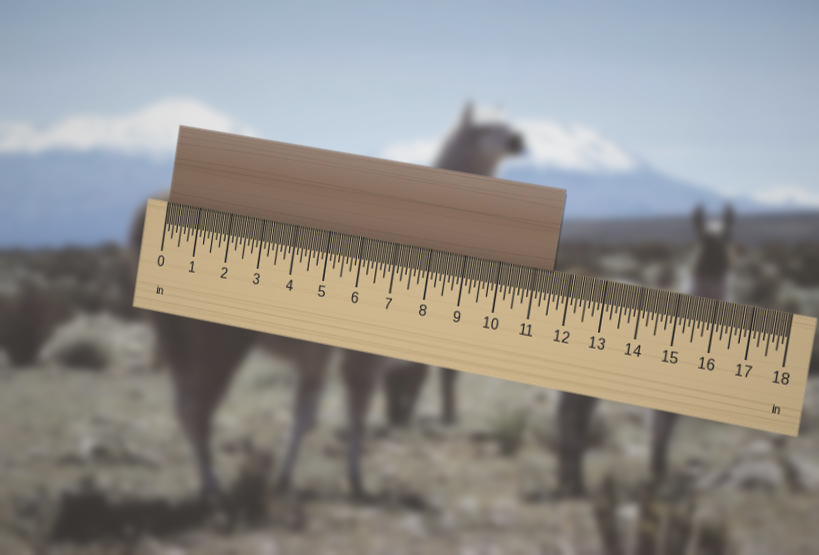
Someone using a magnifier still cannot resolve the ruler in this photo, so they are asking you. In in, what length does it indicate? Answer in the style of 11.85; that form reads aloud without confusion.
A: 11.5
